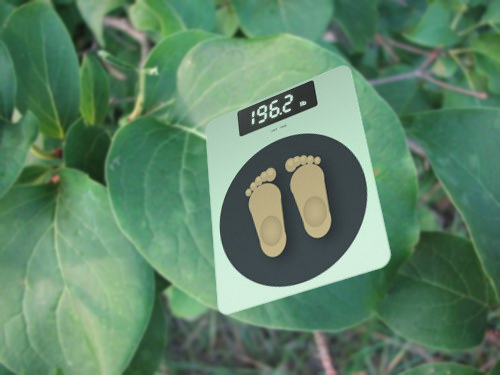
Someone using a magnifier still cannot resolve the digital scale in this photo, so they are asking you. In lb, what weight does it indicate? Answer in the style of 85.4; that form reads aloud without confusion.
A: 196.2
